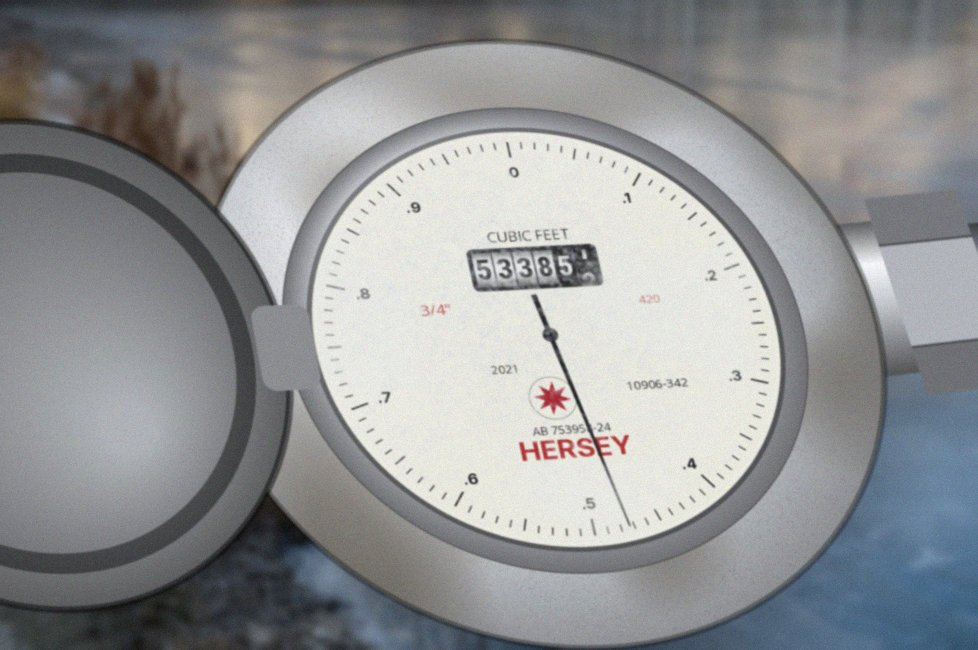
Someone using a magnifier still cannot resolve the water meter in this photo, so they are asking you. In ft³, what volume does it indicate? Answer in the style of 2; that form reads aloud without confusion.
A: 533851.47
